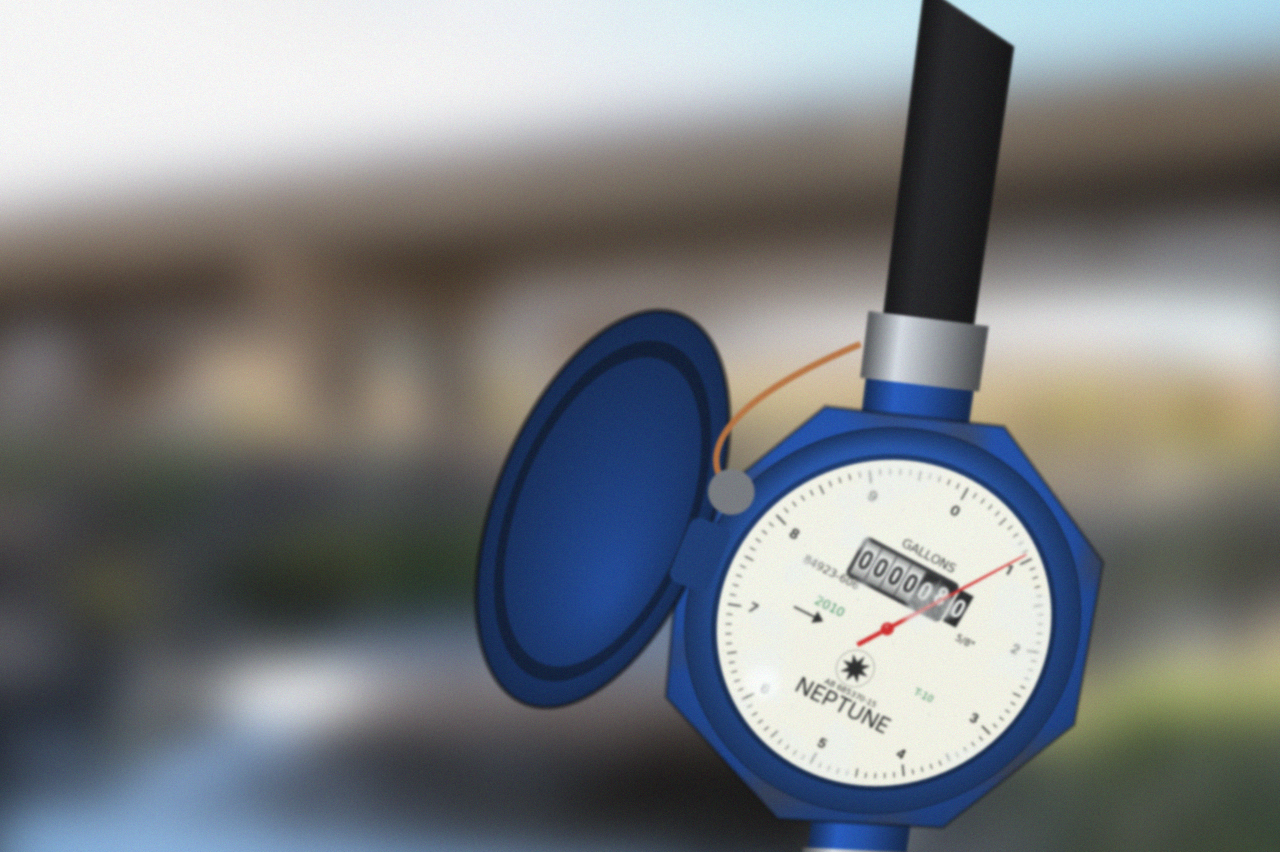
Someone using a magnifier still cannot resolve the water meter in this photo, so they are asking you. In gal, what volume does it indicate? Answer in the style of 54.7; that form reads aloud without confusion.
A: 80.9
